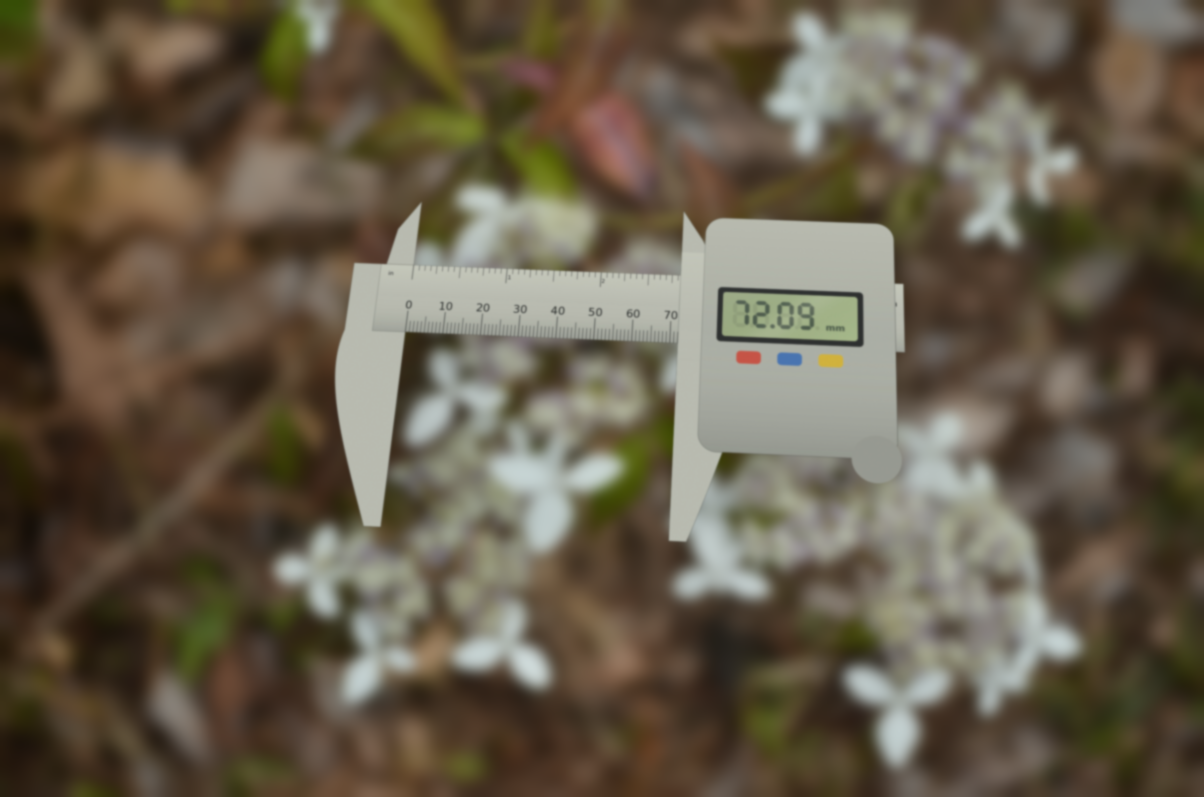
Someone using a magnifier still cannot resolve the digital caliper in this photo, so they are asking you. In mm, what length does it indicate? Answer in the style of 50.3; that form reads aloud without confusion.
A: 72.09
